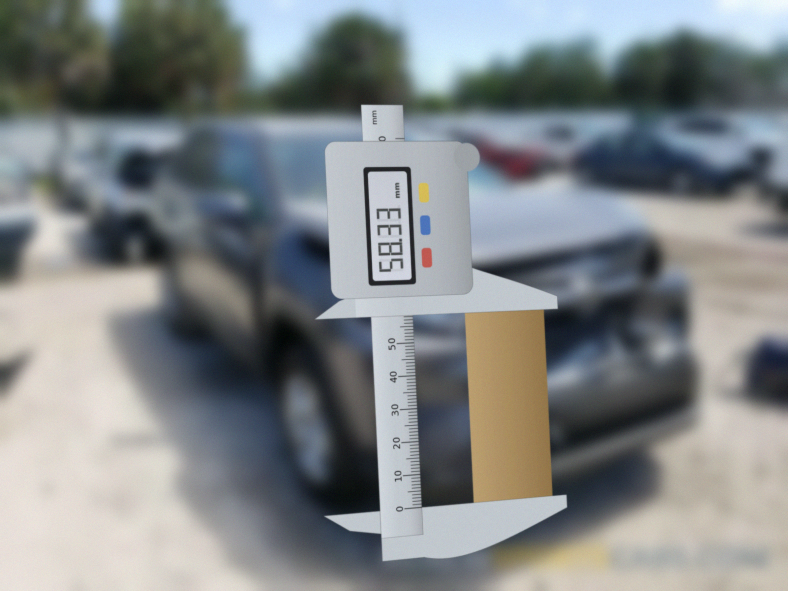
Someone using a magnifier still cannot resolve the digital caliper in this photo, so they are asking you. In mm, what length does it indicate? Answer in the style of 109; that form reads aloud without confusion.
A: 58.33
